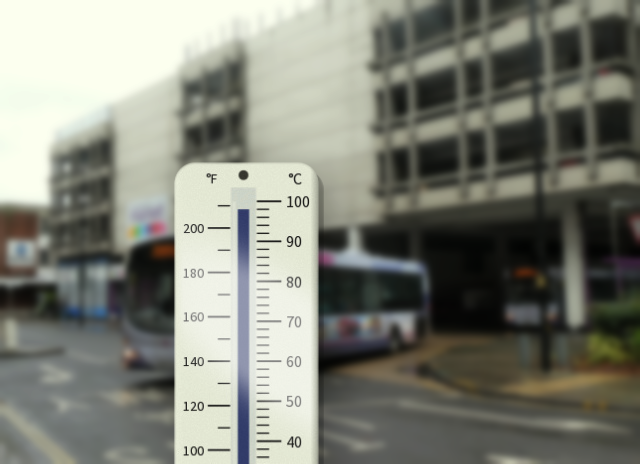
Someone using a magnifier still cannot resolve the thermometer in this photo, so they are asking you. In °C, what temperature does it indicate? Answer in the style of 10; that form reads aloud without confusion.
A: 98
